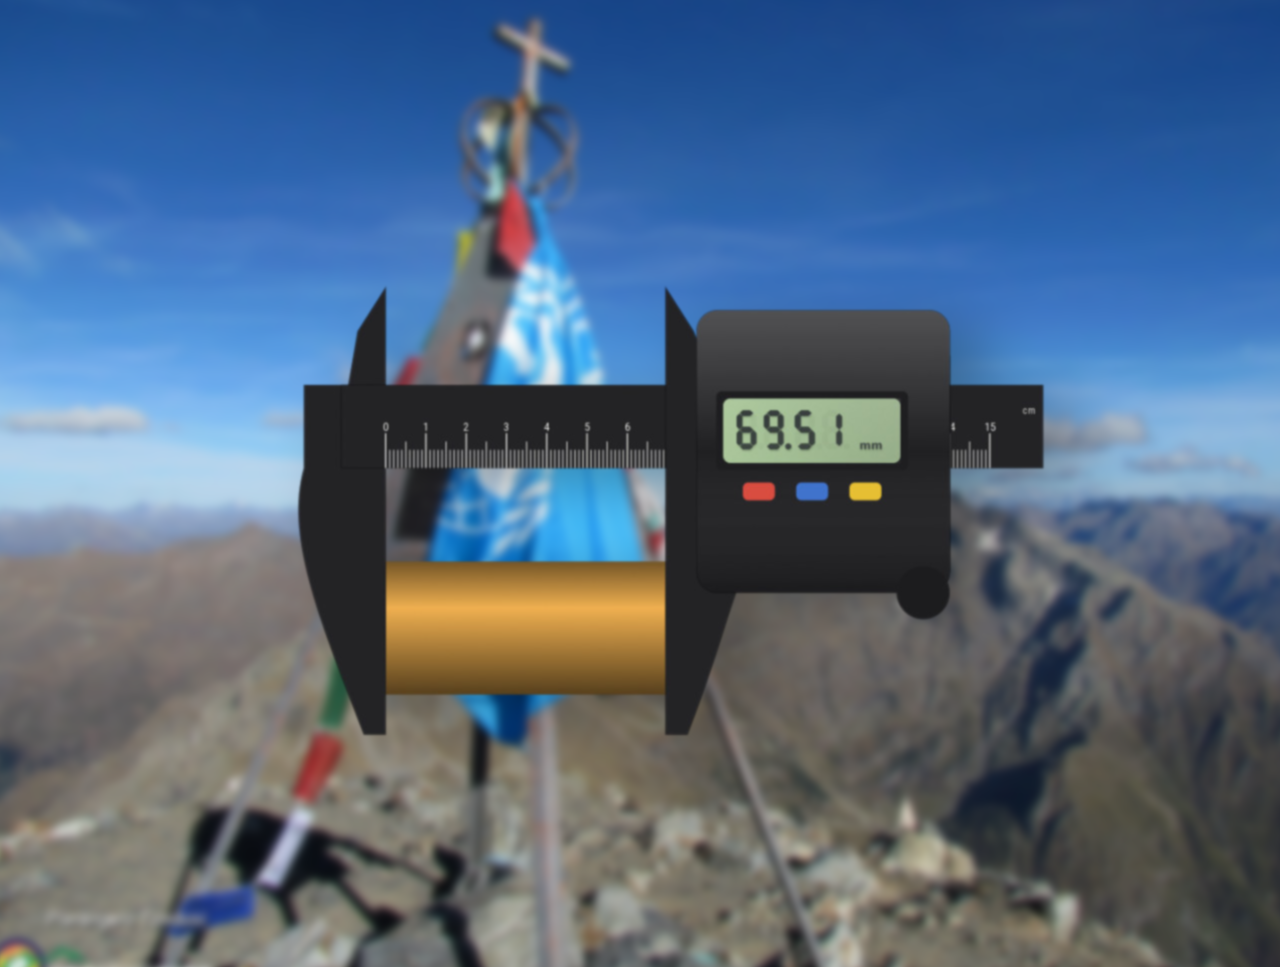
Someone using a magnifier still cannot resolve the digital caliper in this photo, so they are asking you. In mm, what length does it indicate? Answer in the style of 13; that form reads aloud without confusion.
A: 69.51
